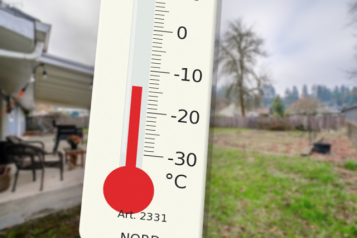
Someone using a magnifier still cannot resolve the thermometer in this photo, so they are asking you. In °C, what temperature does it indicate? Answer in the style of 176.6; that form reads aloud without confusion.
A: -14
